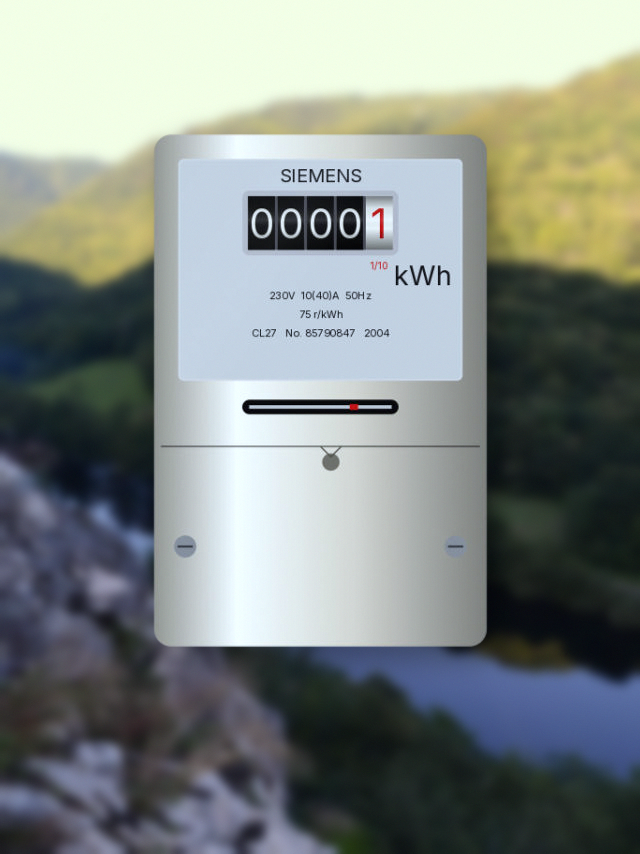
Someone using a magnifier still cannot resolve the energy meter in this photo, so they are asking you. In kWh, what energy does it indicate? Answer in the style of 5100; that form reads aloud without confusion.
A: 0.1
